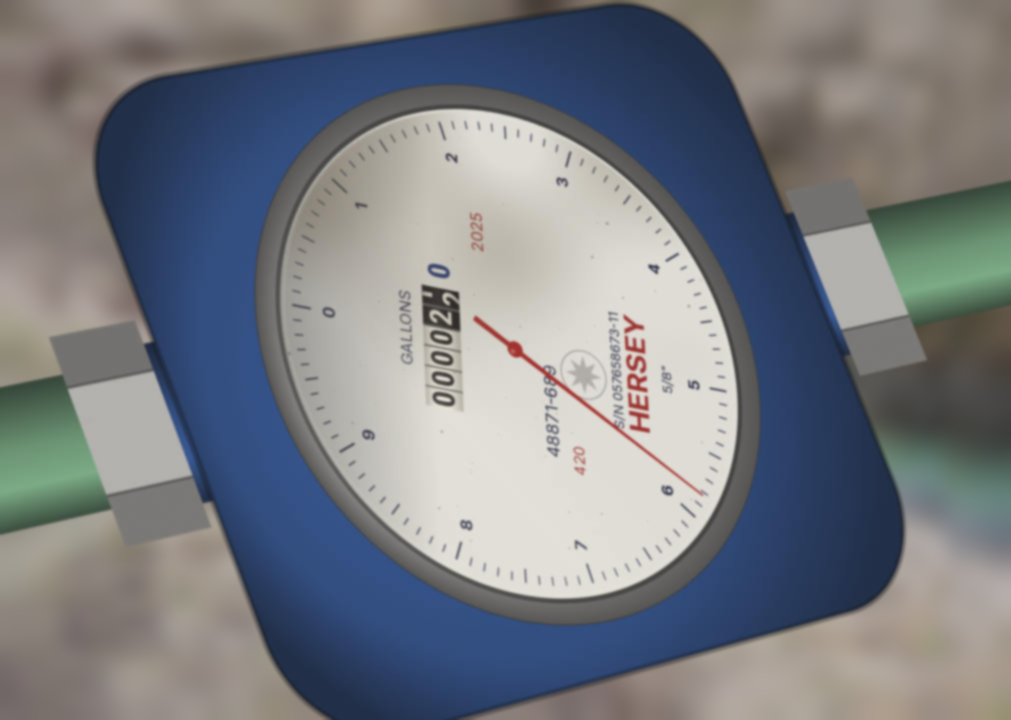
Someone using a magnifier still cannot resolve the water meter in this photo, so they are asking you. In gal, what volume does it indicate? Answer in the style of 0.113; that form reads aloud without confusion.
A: 215.8
